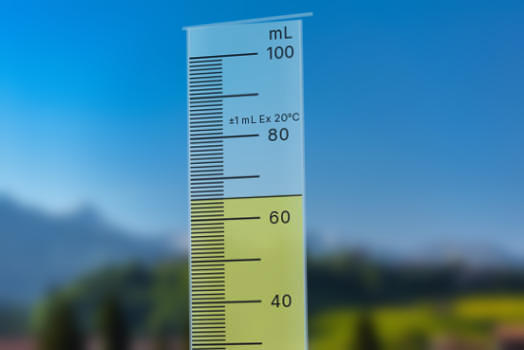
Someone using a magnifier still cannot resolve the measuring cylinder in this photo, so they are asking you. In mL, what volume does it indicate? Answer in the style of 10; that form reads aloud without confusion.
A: 65
